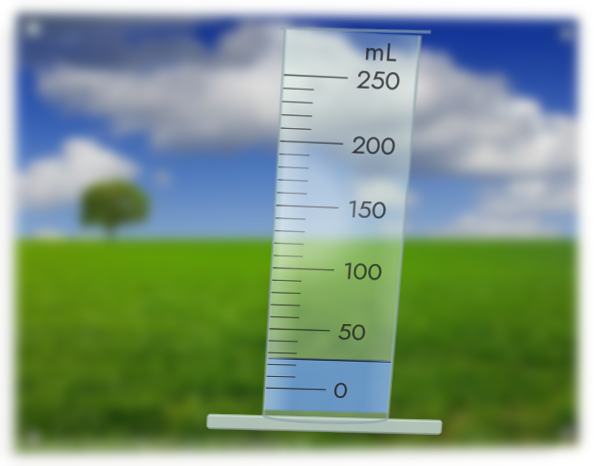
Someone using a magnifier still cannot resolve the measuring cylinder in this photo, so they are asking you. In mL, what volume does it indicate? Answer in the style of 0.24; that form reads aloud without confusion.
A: 25
